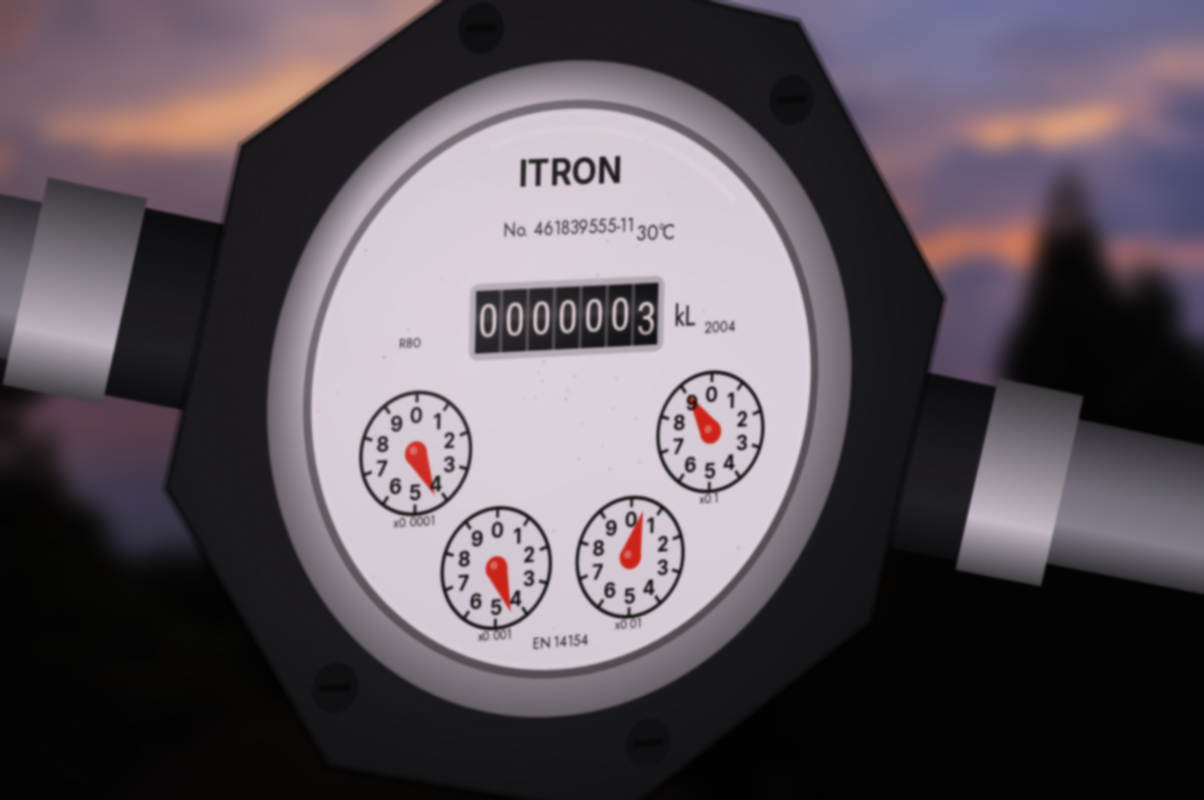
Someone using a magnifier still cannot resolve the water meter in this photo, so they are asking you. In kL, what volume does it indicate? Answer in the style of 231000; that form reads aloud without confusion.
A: 2.9044
